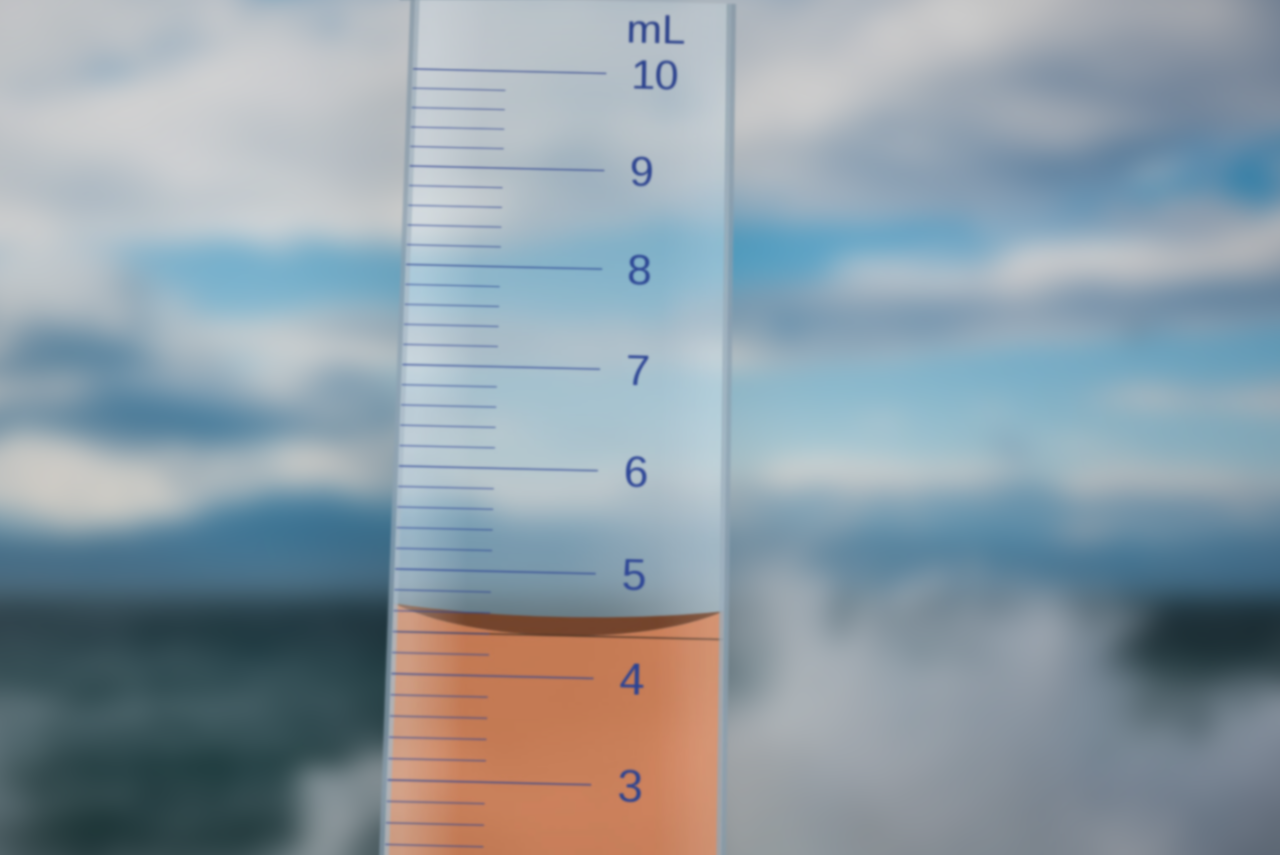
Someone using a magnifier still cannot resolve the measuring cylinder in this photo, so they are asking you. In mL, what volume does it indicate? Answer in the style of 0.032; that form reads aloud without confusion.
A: 4.4
